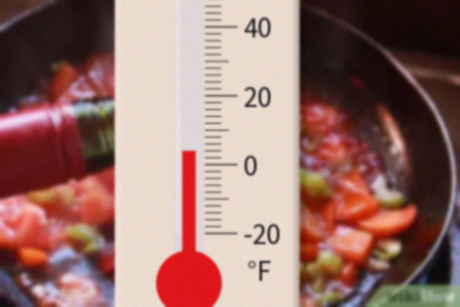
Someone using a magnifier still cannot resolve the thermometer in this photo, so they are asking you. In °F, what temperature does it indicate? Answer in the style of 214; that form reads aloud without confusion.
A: 4
